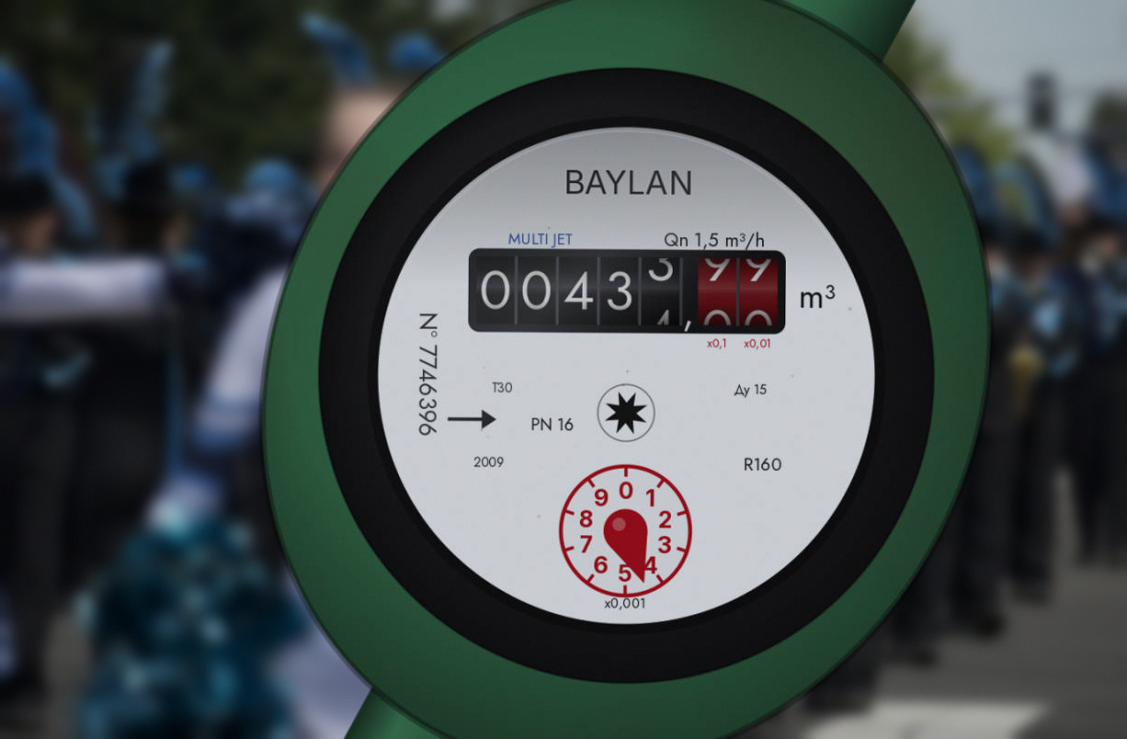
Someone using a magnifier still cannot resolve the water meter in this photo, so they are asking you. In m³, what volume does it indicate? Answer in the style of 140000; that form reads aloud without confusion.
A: 433.994
